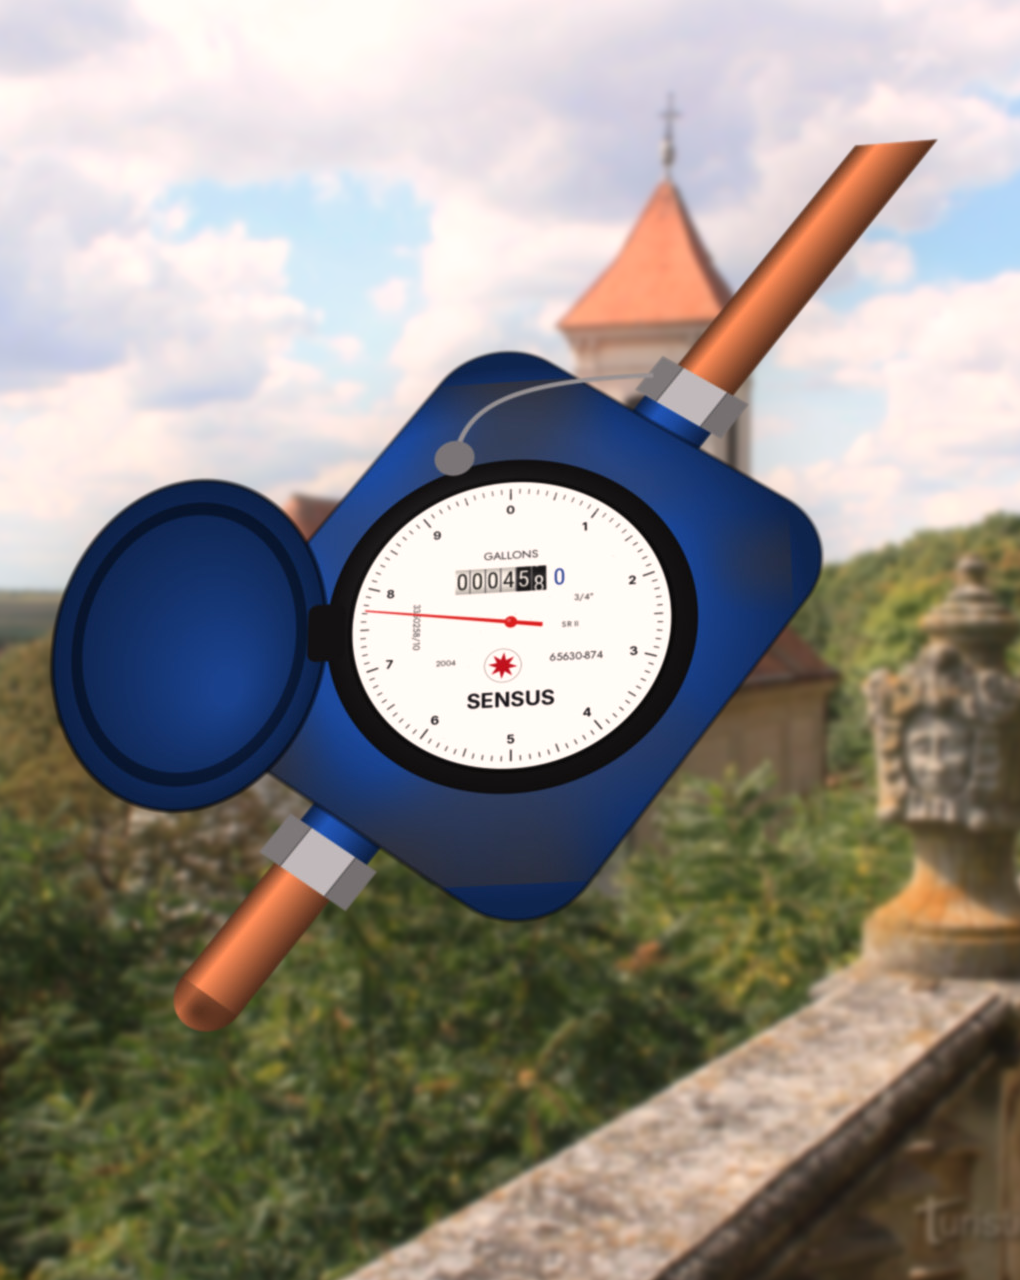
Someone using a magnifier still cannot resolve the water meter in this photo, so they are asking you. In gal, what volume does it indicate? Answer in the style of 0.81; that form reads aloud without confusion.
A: 4577.7
